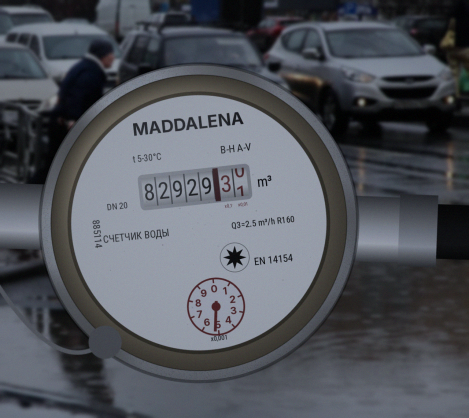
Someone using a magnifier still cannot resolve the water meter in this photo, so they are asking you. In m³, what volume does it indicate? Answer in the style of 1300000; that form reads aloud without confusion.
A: 82929.305
